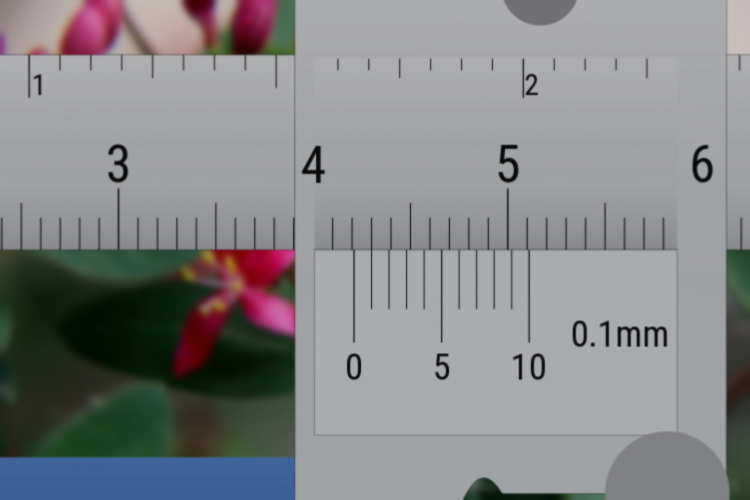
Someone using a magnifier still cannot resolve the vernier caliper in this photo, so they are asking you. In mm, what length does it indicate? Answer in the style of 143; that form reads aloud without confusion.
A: 42.1
